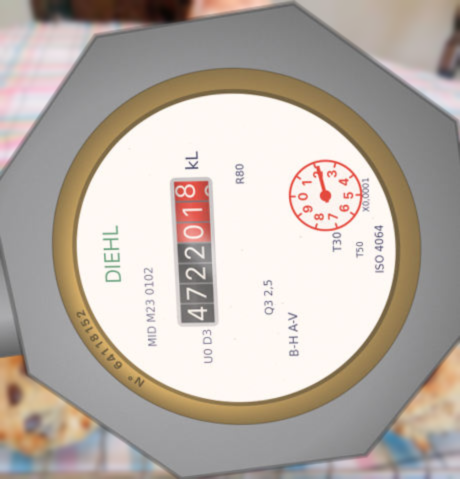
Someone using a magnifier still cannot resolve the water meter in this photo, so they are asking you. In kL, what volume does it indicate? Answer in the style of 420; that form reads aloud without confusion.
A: 4722.0182
